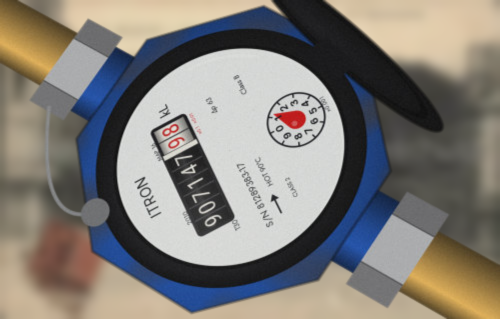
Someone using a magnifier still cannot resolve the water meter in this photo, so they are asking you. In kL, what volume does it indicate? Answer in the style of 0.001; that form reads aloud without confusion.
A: 907147.981
